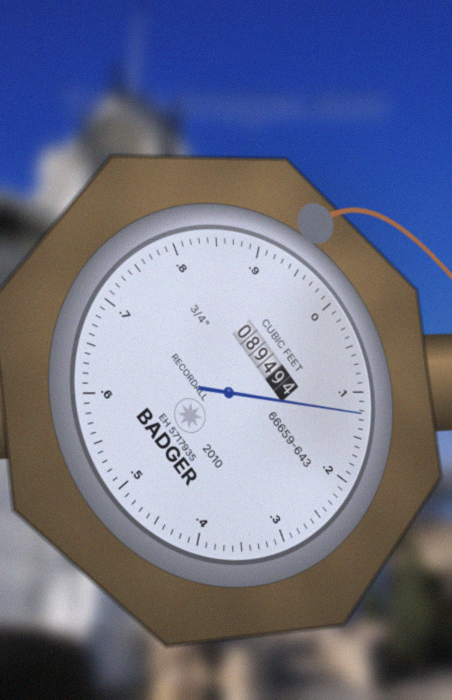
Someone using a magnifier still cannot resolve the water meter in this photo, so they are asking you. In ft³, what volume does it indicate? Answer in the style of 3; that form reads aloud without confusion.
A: 89494.12
